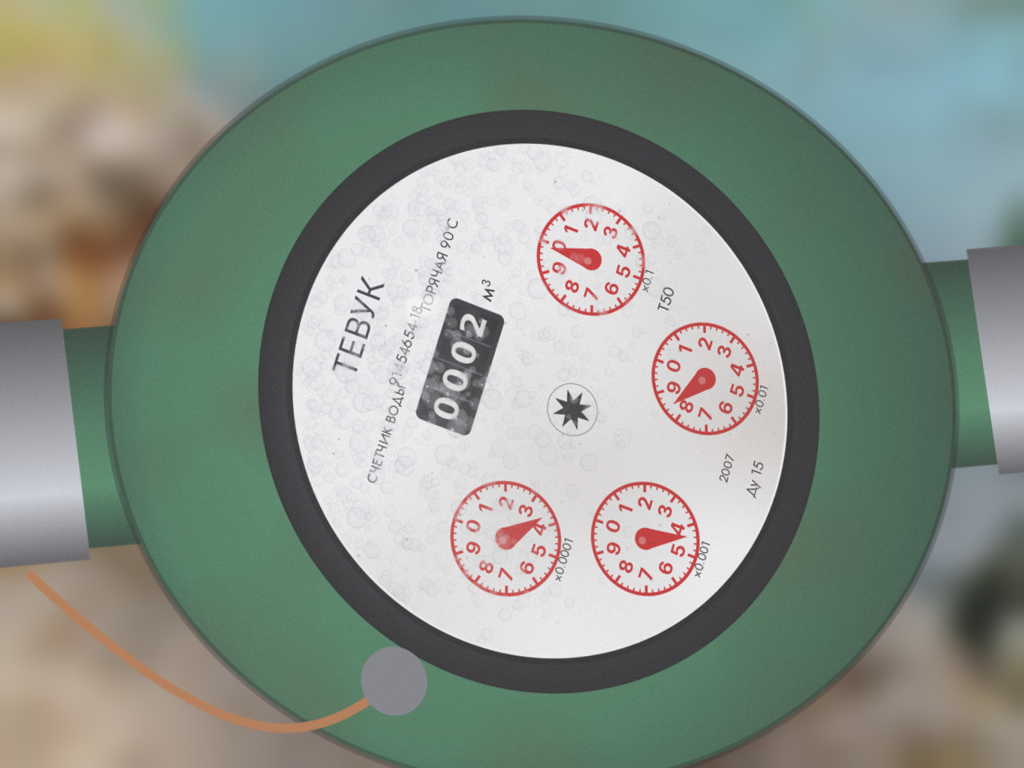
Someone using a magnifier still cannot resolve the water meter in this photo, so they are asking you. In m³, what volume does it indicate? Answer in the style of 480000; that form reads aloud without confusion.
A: 1.9843
